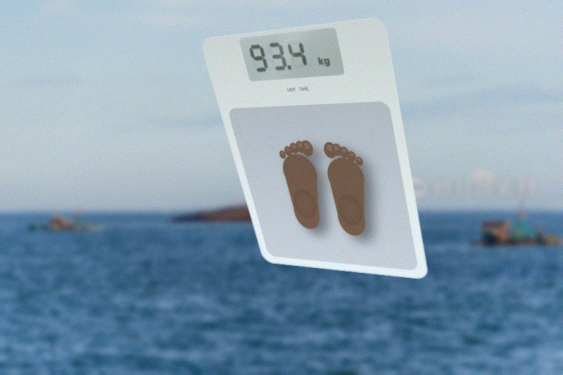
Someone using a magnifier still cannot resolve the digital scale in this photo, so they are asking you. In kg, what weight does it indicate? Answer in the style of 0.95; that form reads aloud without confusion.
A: 93.4
